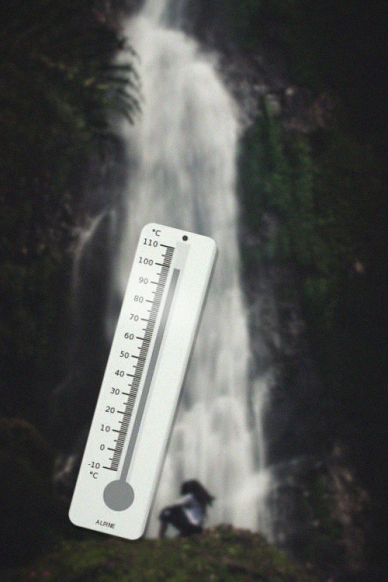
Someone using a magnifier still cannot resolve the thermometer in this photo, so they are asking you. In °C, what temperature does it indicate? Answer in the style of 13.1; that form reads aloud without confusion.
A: 100
